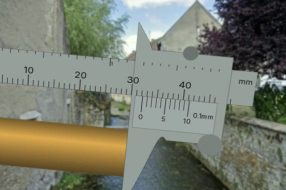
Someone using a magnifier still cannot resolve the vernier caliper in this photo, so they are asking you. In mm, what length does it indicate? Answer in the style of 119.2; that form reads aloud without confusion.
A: 32.2
